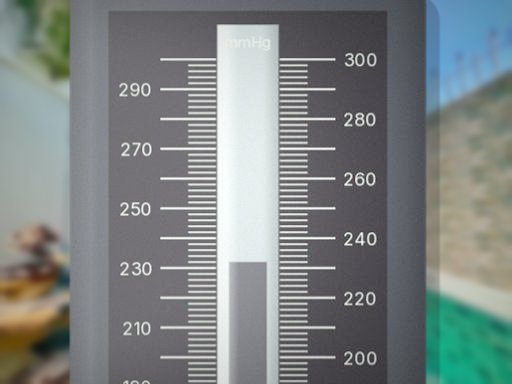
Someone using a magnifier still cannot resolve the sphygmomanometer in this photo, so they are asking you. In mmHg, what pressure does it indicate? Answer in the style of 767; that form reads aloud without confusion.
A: 232
